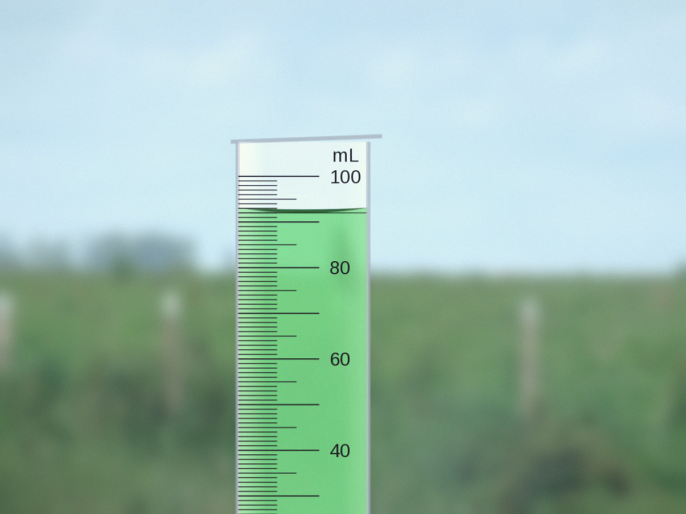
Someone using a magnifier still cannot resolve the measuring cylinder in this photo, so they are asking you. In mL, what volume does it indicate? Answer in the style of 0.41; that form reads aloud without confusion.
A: 92
